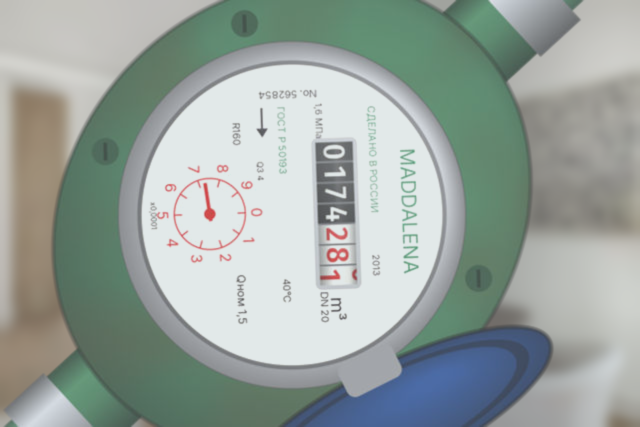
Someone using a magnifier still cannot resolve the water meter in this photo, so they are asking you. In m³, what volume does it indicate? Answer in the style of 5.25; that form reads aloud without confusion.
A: 174.2807
